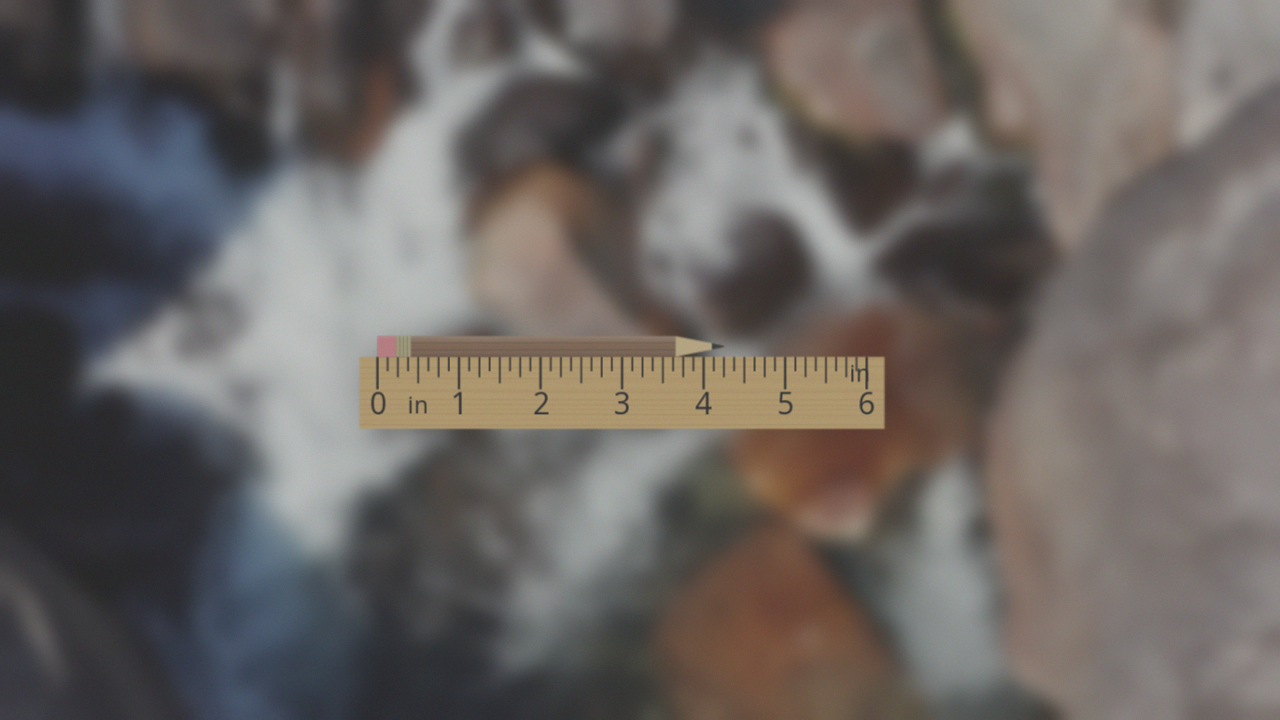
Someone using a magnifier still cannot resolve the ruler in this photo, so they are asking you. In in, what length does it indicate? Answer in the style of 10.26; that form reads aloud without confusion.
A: 4.25
